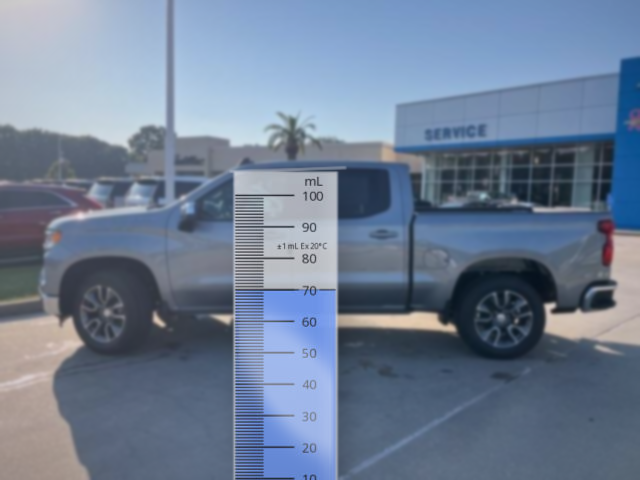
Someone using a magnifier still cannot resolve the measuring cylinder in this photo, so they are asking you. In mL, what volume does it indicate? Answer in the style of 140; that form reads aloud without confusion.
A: 70
